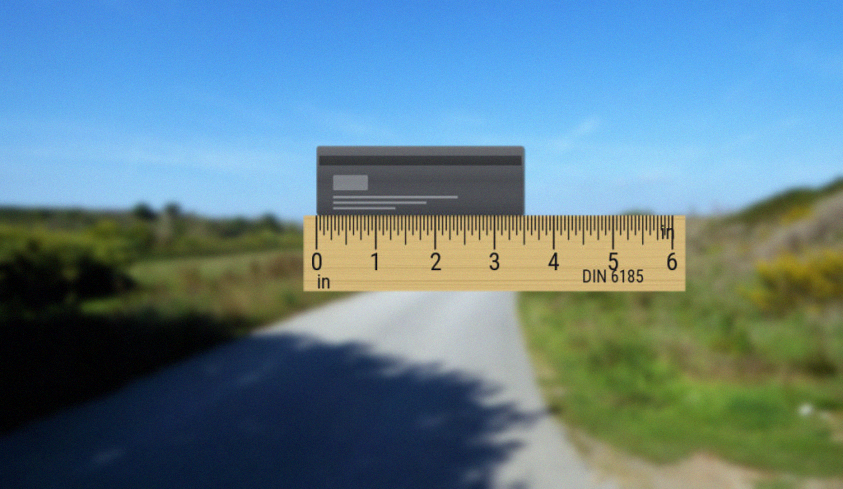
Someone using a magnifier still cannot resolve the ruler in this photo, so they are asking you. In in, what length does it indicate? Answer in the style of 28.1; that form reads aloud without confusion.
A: 3.5
